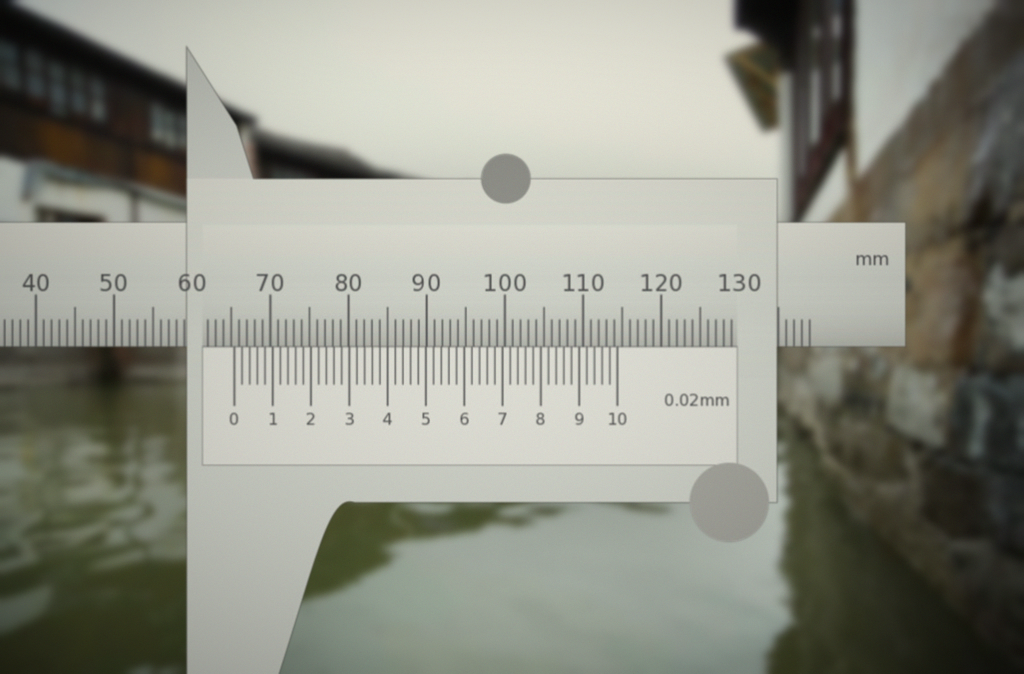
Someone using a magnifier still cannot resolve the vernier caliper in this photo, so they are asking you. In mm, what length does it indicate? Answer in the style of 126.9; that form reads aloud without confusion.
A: 65.4
